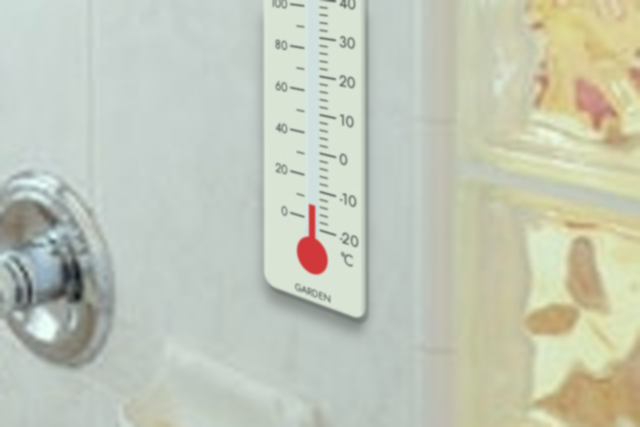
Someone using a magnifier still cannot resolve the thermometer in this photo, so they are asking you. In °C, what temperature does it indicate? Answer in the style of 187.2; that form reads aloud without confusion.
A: -14
